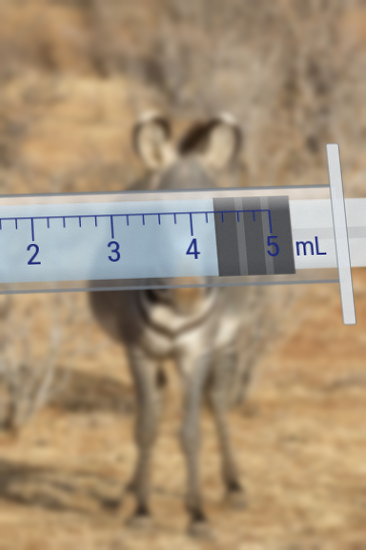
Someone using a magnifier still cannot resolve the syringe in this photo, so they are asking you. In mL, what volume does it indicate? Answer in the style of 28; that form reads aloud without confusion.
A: 4.3
